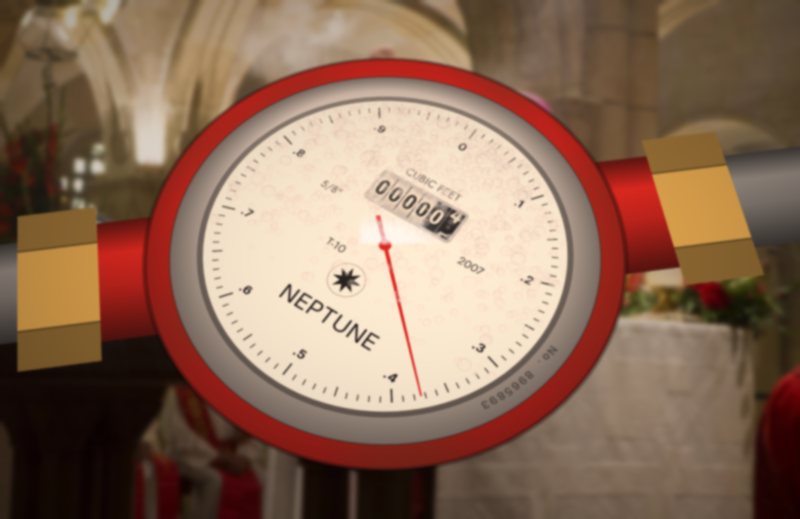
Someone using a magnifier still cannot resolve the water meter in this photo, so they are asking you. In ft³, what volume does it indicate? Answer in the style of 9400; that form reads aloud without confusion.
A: 4.37
